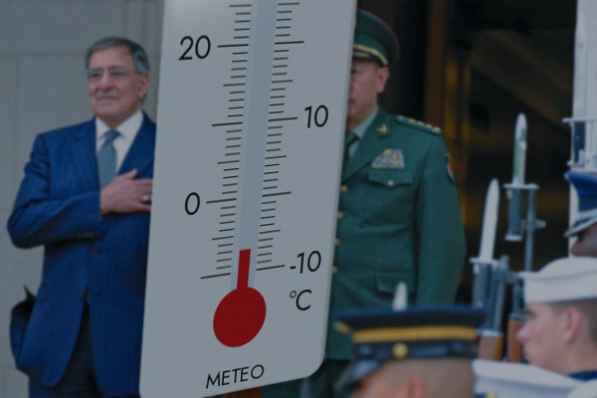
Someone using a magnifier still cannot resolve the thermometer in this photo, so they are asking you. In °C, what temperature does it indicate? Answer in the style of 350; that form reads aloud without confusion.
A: -7
